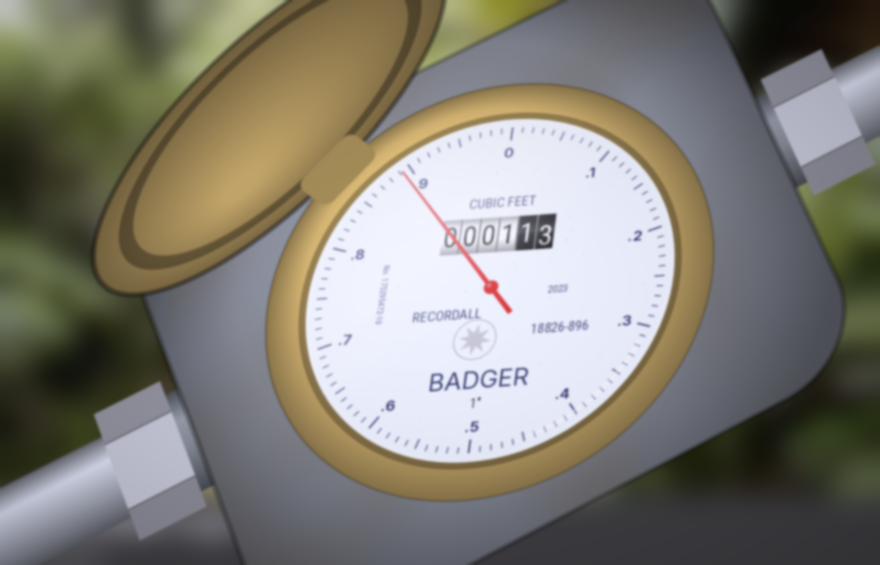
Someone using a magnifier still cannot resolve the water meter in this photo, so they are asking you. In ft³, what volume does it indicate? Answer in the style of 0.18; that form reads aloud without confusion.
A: 112.89
